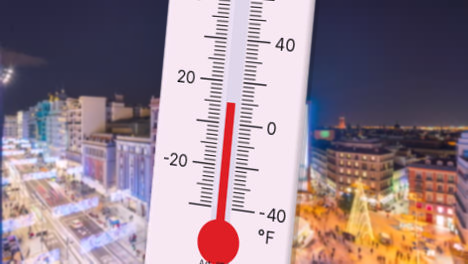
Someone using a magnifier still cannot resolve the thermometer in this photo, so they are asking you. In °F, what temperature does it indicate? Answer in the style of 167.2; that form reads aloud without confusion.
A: 10
